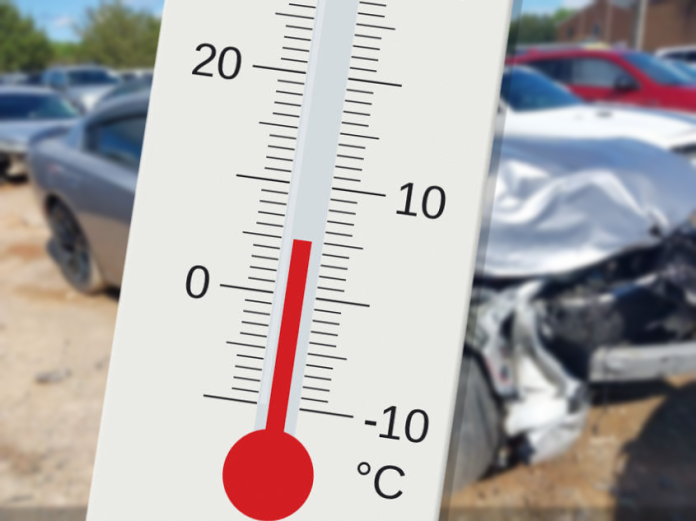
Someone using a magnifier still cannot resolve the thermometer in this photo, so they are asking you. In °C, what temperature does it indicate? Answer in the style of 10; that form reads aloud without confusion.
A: 5
